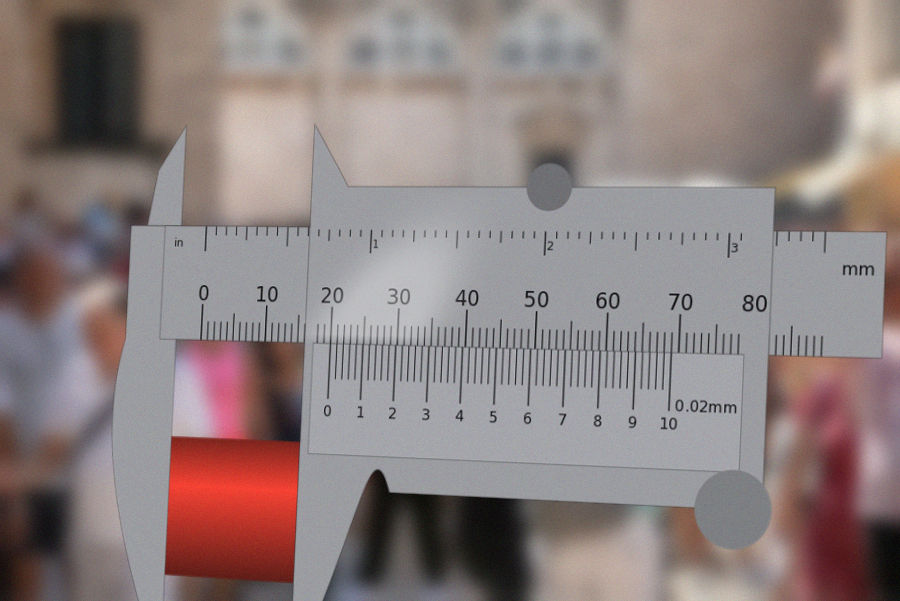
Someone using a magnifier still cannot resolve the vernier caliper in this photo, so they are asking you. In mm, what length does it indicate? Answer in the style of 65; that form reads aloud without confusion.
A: 20.0
